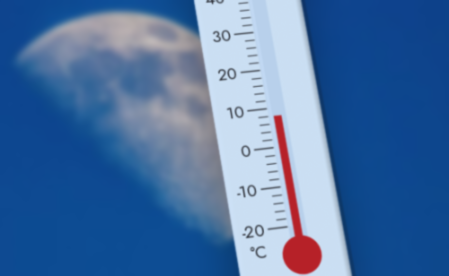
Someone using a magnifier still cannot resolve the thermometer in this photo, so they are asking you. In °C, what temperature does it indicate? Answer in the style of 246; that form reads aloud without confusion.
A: 8
